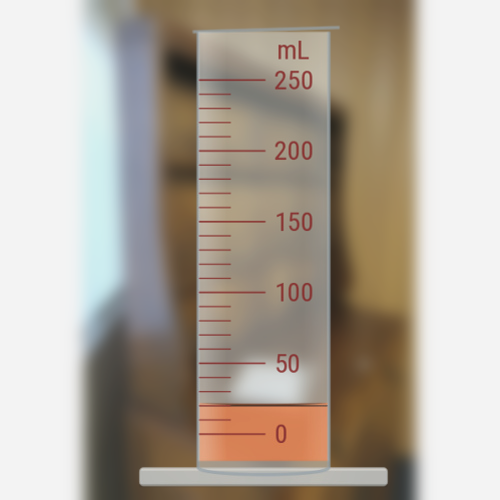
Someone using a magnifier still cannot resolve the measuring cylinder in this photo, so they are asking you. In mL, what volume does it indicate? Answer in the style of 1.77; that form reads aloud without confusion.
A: 20
